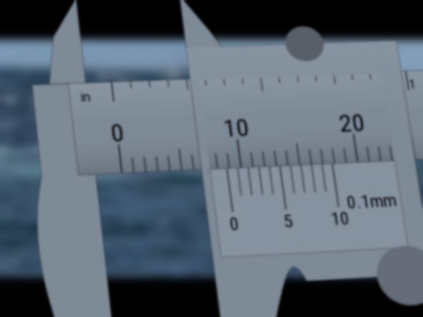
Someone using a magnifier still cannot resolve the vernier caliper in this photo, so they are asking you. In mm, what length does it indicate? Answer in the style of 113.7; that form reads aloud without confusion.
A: 8.8
